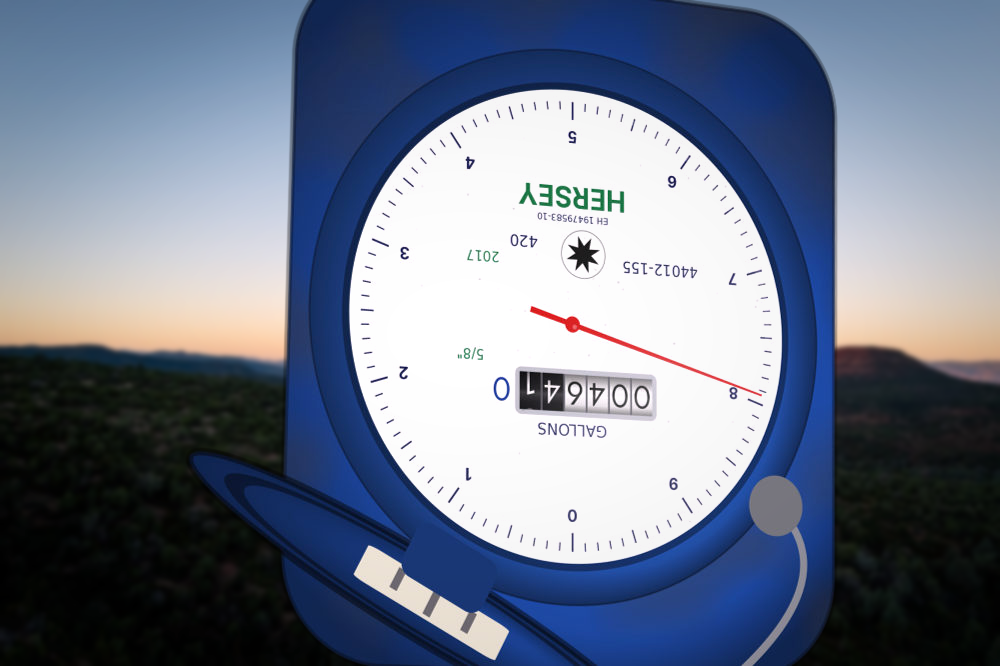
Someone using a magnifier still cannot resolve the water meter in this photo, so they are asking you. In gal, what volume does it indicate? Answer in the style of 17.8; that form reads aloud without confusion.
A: 46407.9
